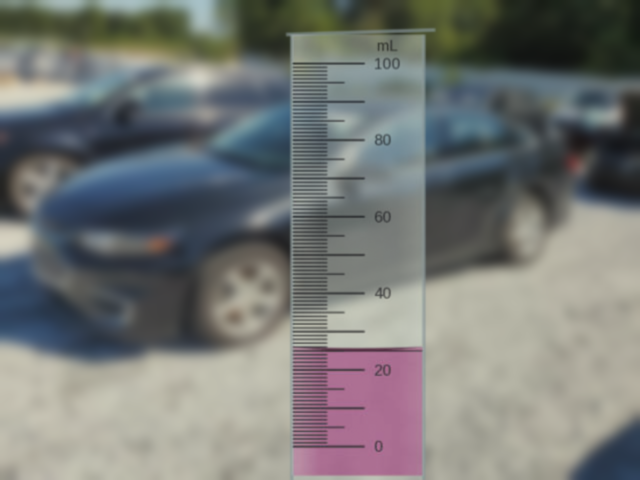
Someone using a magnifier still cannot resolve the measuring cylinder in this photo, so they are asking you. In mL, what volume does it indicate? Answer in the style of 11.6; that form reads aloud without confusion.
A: 25
